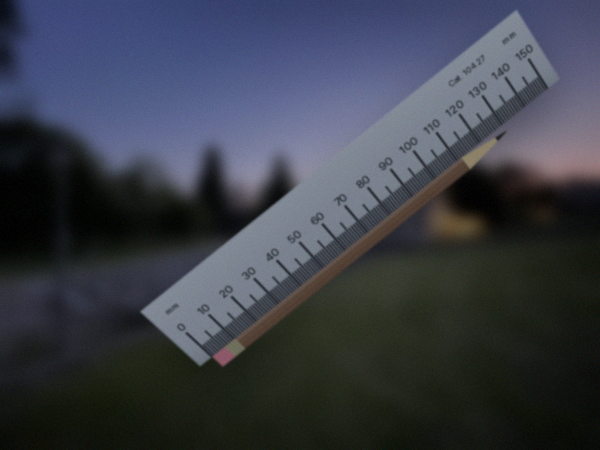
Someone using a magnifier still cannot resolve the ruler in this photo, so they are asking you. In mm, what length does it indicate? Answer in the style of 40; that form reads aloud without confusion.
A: 130
